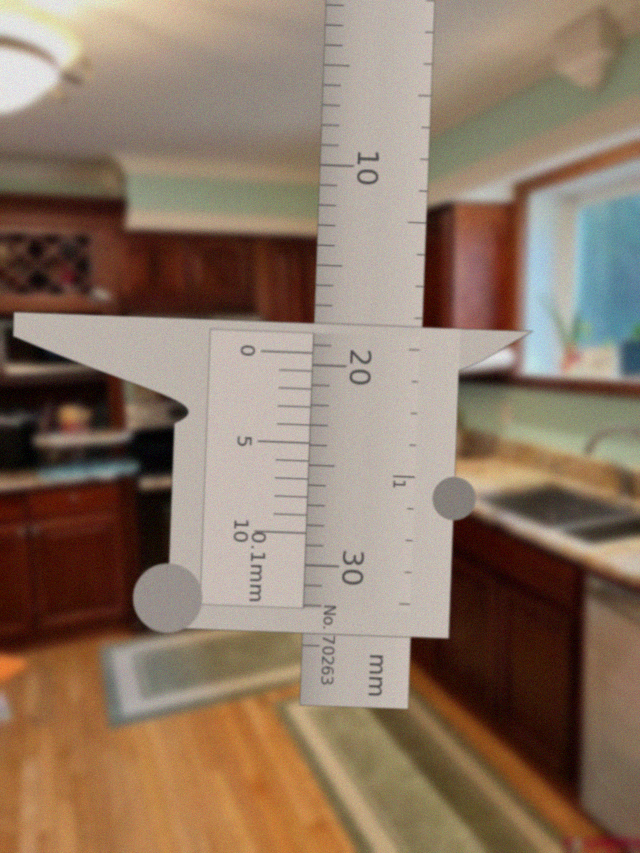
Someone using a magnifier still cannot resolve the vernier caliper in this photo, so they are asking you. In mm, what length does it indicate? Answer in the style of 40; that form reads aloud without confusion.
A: 19.4
